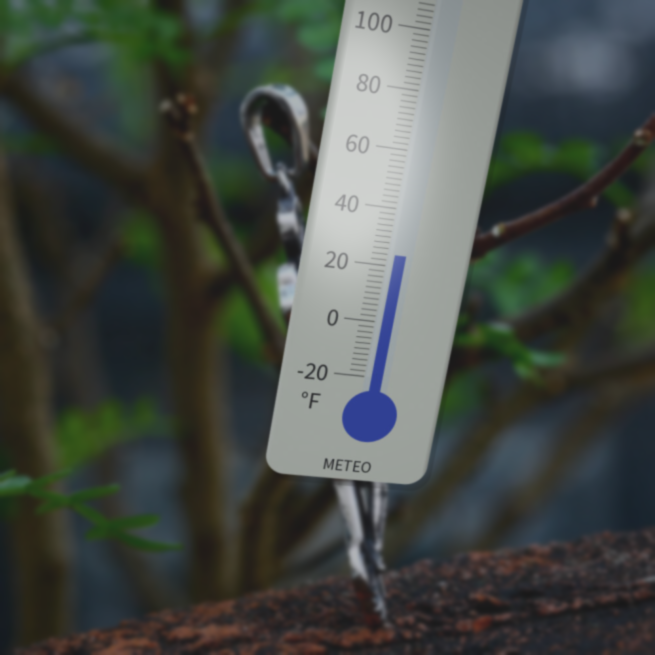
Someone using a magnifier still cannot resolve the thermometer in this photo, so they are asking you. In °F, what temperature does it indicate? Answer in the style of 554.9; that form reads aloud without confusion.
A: 24
